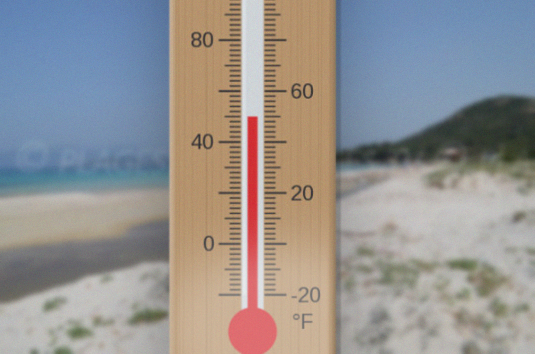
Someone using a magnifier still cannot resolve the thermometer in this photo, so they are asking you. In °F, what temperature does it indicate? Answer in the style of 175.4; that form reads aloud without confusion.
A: 50
